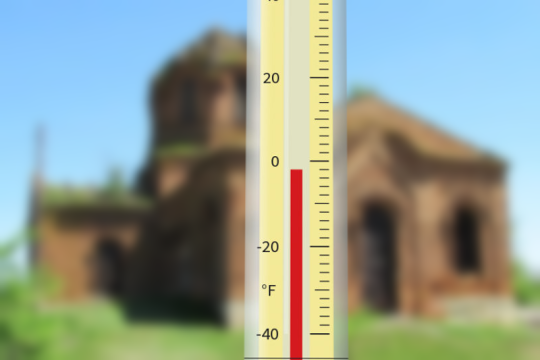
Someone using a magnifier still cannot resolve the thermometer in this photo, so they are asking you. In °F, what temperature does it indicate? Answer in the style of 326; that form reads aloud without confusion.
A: -2
